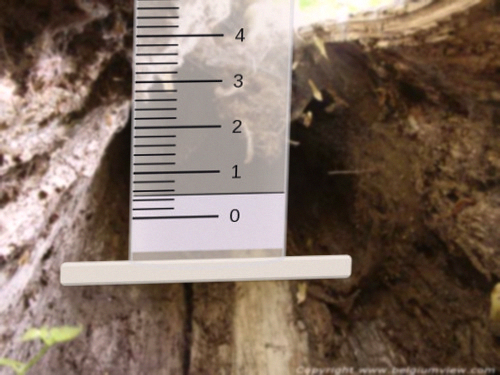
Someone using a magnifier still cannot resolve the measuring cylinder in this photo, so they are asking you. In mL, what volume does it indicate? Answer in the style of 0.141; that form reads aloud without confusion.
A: 0.5
